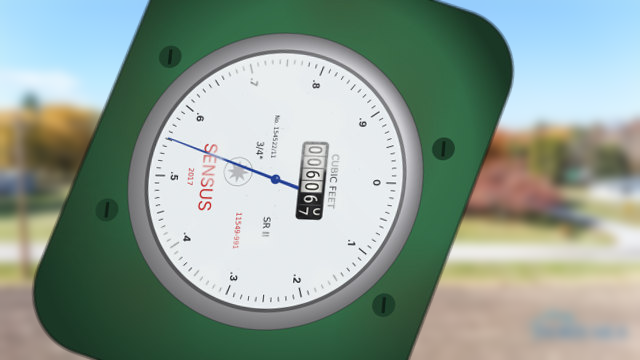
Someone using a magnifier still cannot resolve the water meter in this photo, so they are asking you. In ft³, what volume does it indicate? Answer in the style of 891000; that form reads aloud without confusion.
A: 6066.55
